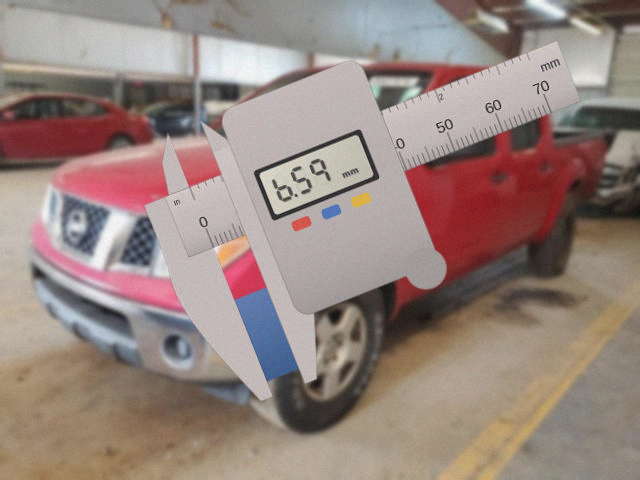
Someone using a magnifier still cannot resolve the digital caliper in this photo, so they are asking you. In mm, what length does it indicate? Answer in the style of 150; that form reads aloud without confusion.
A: 6.59
